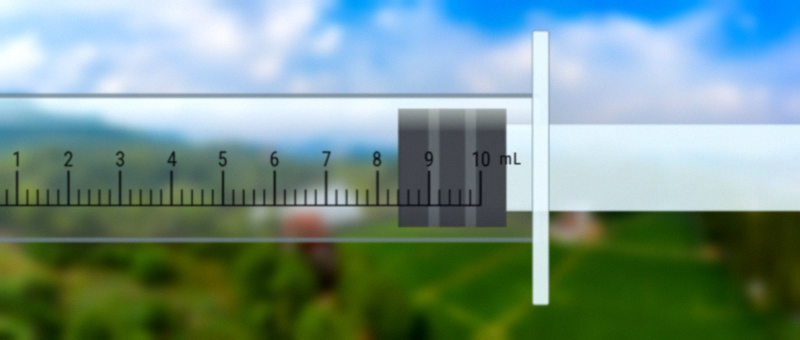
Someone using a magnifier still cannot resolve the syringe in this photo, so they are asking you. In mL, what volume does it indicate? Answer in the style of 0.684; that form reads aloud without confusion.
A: 8.4
